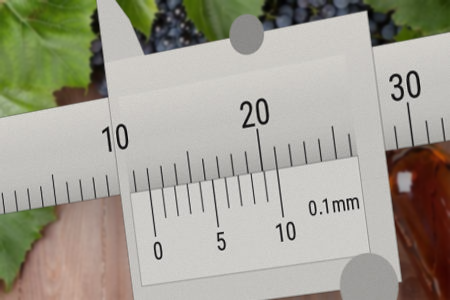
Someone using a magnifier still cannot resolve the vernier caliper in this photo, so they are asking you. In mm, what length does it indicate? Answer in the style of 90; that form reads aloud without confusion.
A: 12.0
